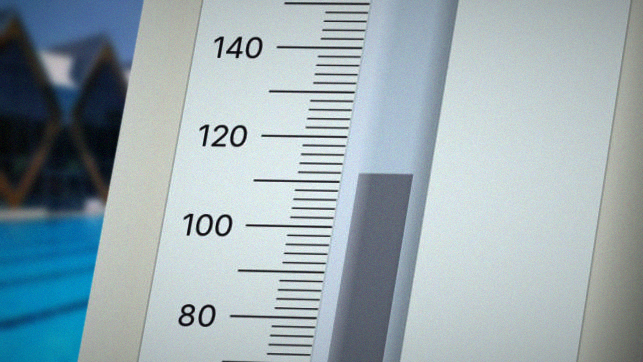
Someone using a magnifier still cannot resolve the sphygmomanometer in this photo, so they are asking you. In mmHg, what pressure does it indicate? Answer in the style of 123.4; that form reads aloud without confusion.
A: 112
